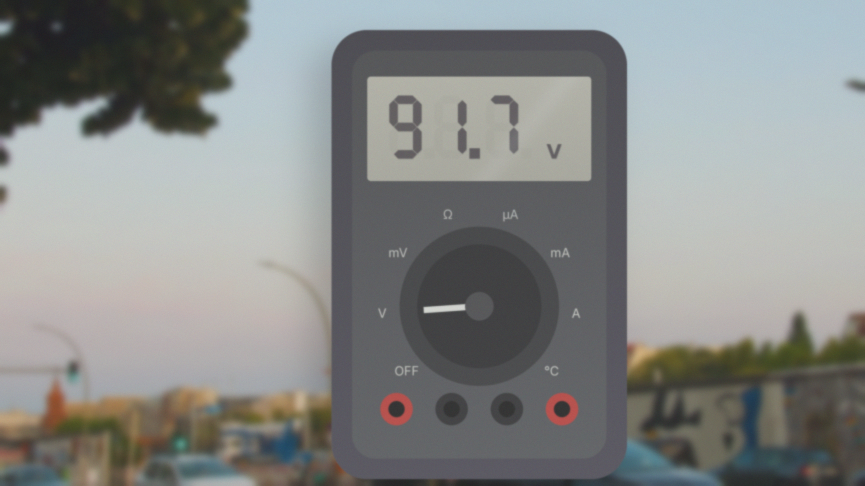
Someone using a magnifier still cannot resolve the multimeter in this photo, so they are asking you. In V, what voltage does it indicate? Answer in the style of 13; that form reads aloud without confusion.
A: 91.7
